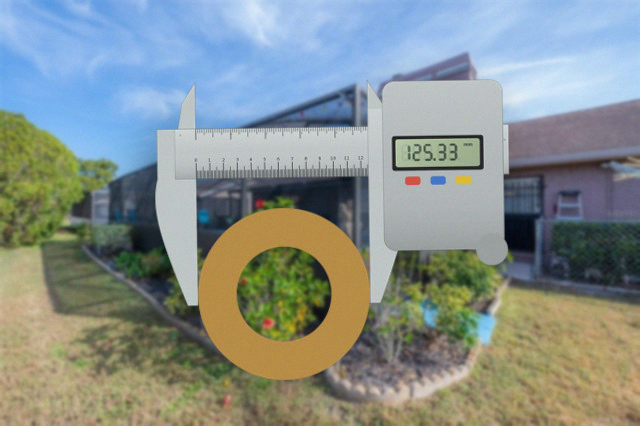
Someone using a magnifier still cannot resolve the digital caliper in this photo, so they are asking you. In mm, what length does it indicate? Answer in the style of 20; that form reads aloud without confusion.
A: 125.33
